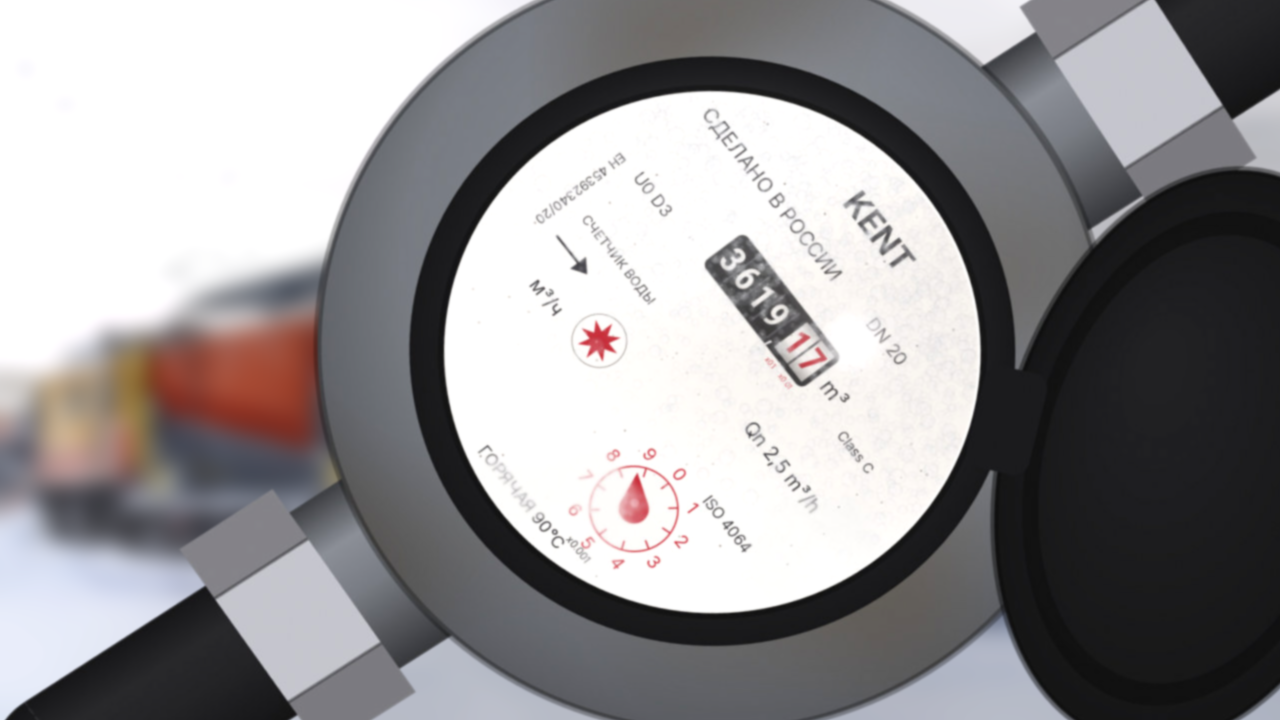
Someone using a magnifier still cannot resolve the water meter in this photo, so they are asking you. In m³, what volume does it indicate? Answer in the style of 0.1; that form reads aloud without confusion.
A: 3619.178
